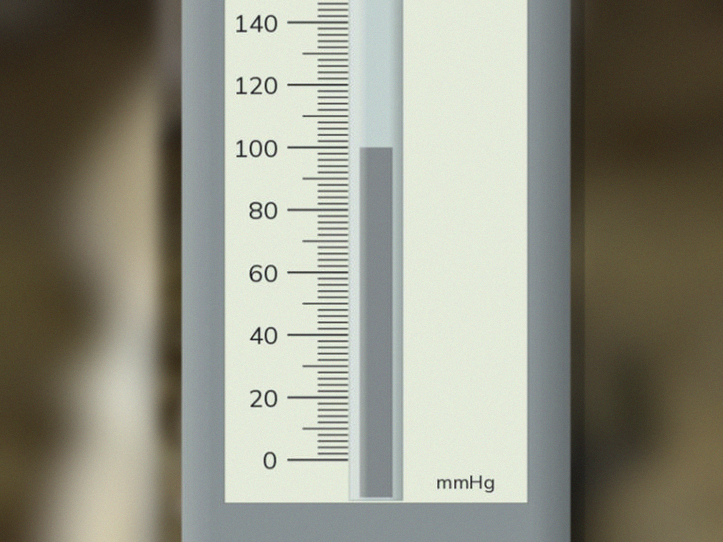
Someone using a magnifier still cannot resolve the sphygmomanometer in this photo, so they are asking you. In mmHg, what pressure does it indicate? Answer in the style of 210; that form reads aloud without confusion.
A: 100
